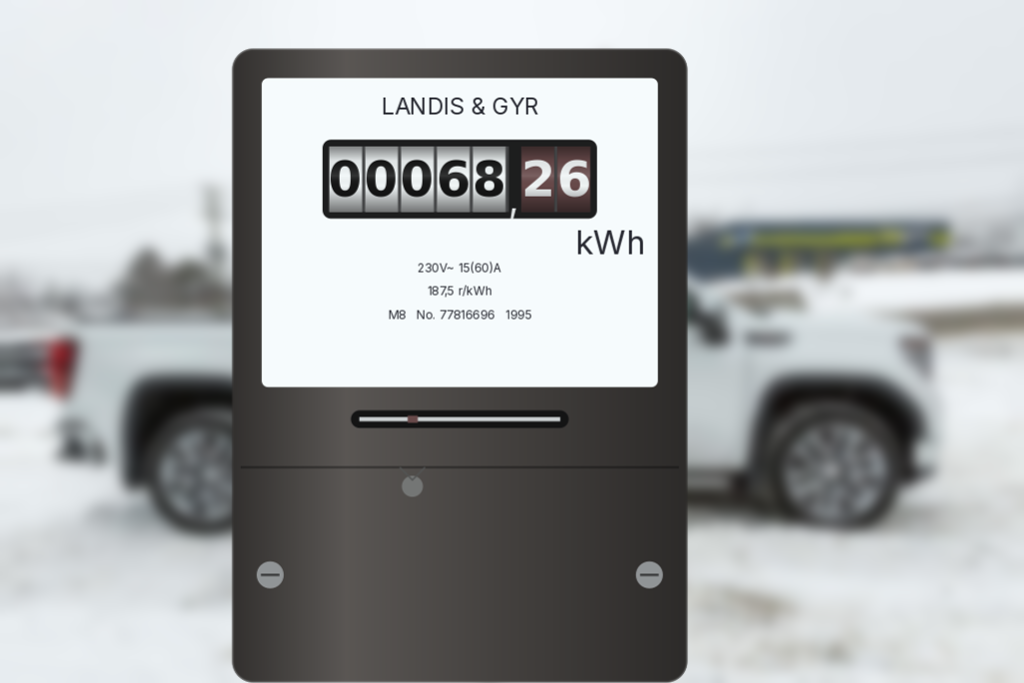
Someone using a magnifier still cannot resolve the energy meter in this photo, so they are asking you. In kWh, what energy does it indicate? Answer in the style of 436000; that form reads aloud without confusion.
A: 68.26
